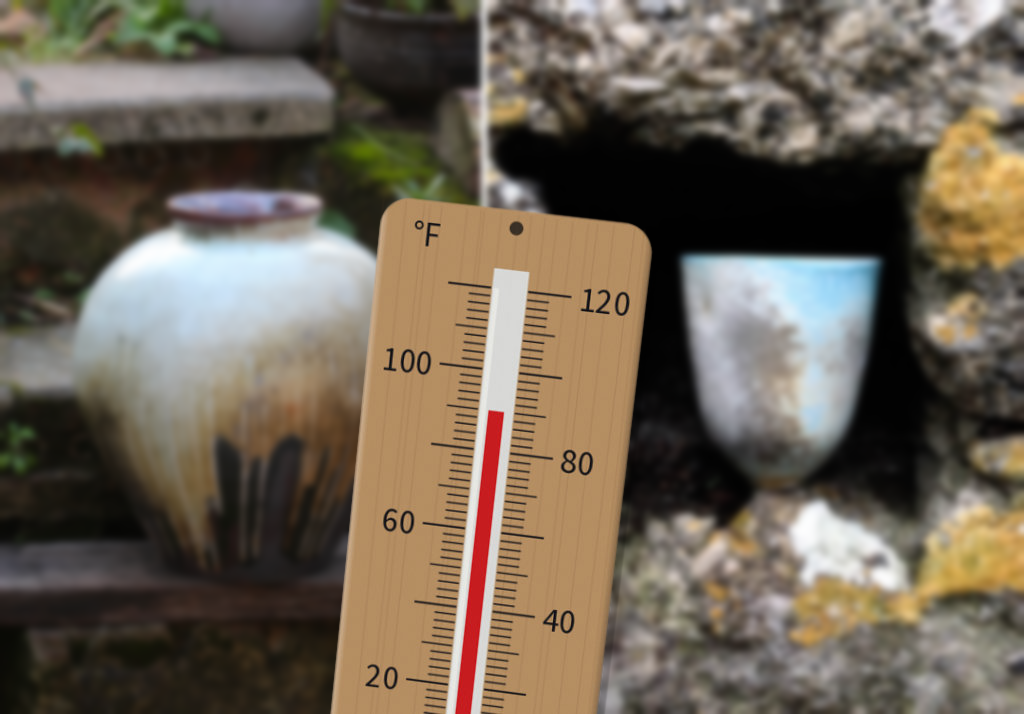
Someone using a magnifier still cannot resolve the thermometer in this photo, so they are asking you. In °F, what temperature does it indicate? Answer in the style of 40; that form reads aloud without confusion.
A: 90
